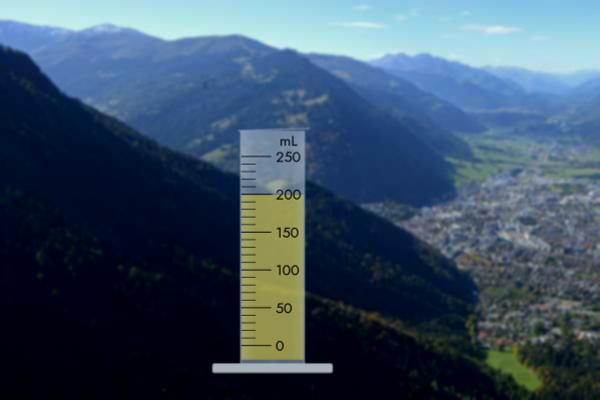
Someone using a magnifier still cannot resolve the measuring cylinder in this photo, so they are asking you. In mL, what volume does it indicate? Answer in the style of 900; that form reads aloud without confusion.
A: 200
